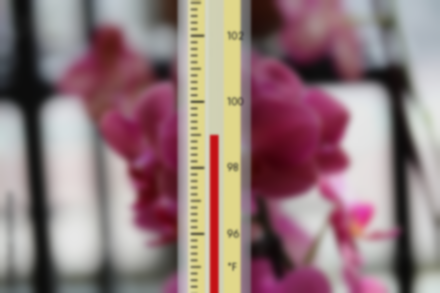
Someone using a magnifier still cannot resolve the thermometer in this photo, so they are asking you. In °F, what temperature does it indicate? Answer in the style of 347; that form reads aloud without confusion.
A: 99
